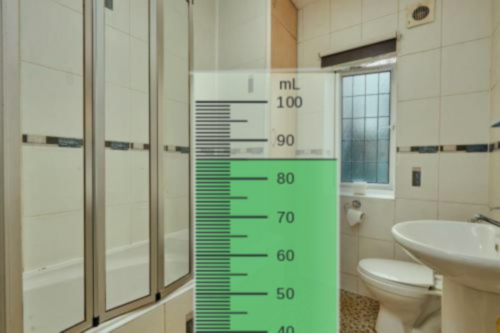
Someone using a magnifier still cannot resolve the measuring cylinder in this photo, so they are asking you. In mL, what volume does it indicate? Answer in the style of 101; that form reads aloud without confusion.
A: 85
